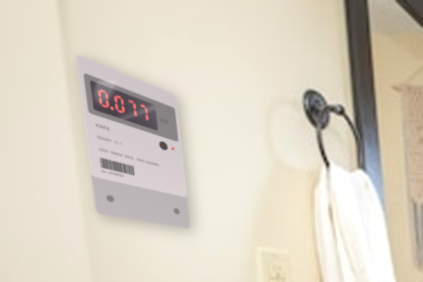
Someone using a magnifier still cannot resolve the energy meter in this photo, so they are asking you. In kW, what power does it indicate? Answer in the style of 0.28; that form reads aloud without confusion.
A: 0.077
